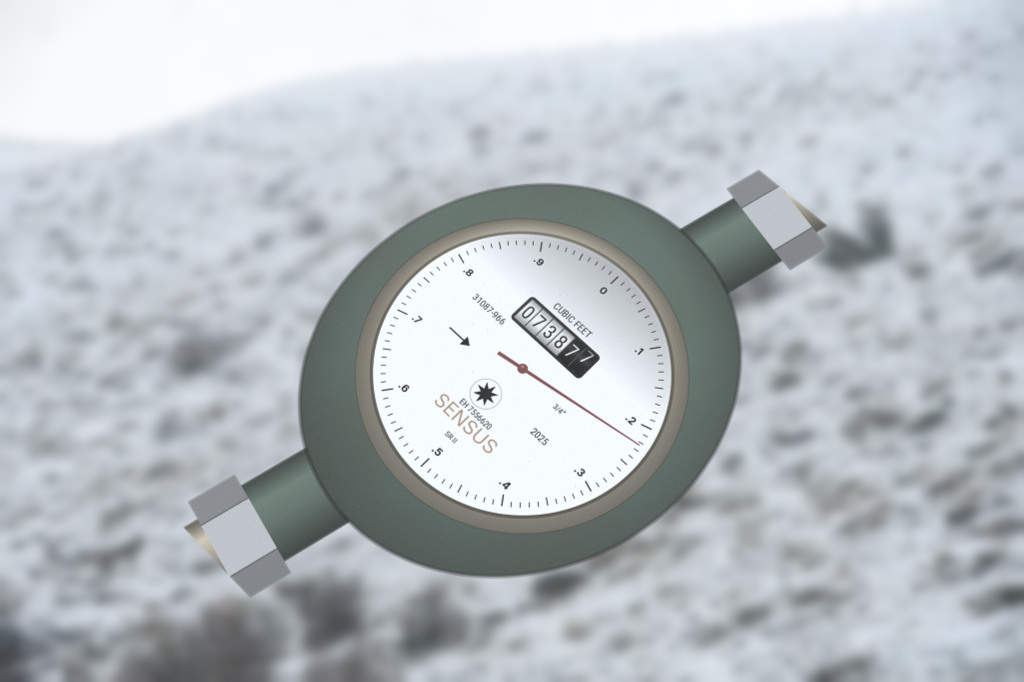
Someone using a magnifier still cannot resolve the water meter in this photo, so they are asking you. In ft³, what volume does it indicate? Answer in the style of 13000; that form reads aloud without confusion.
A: 73877.22
